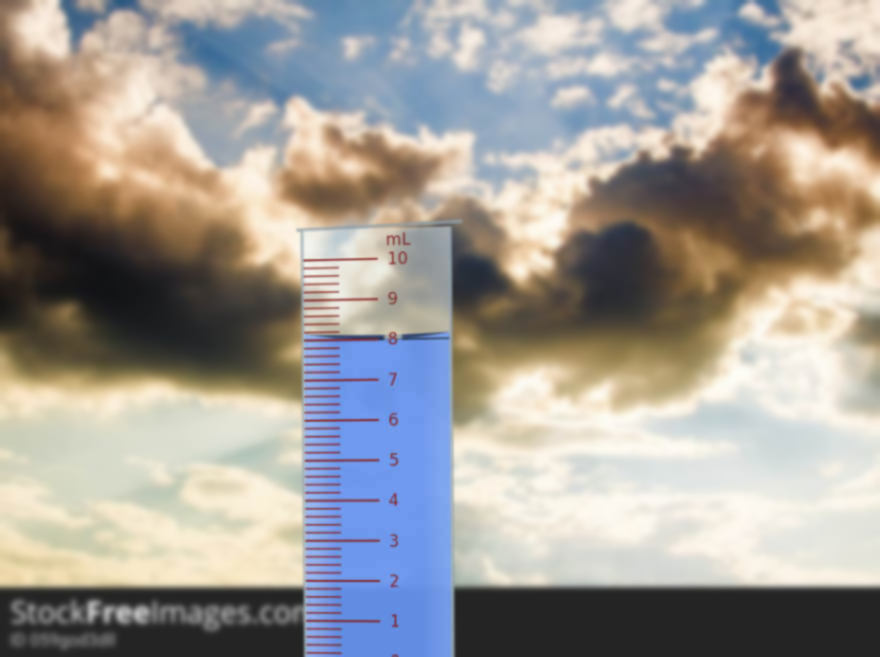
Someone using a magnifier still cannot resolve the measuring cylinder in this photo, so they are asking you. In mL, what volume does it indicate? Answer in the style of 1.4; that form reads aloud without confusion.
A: 8
